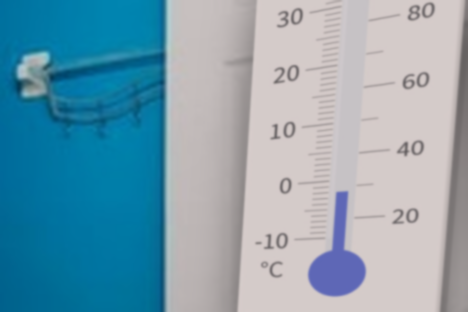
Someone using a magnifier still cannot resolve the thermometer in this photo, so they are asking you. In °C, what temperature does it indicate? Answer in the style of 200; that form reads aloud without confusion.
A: -2
